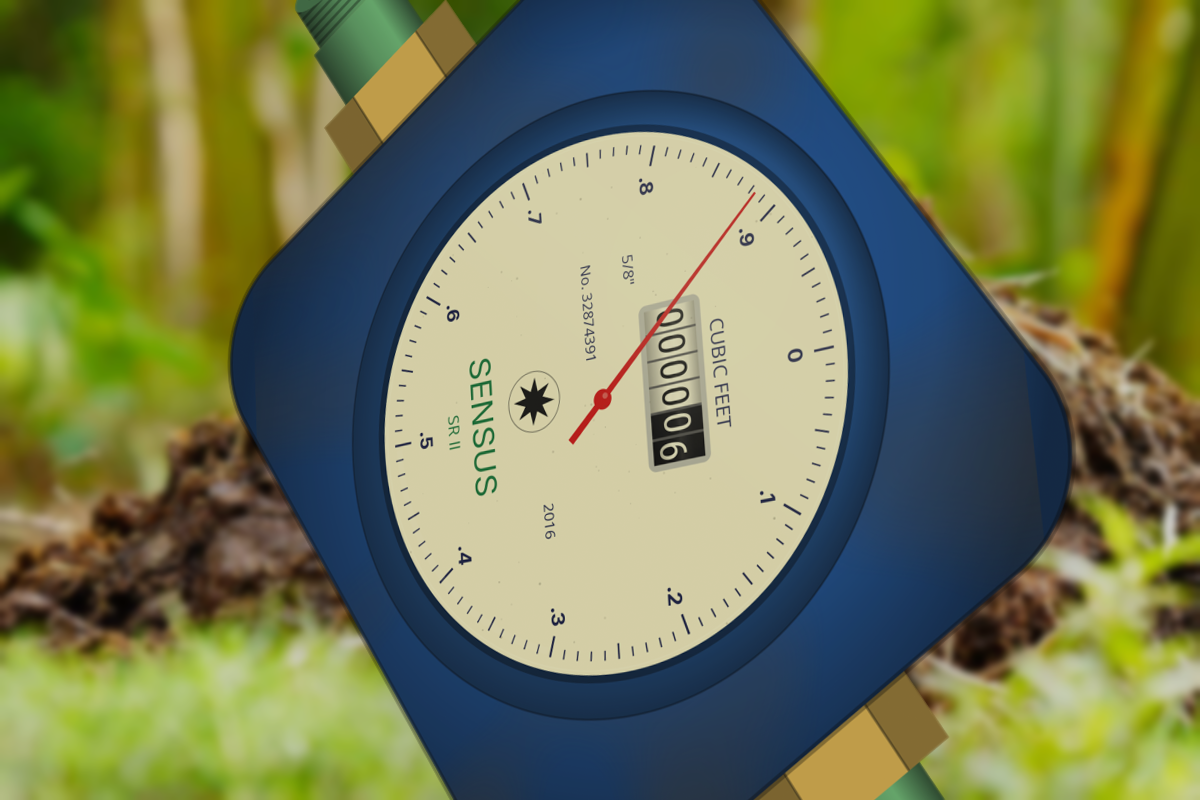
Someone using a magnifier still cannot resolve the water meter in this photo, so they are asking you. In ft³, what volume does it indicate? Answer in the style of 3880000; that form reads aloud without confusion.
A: 5.88
